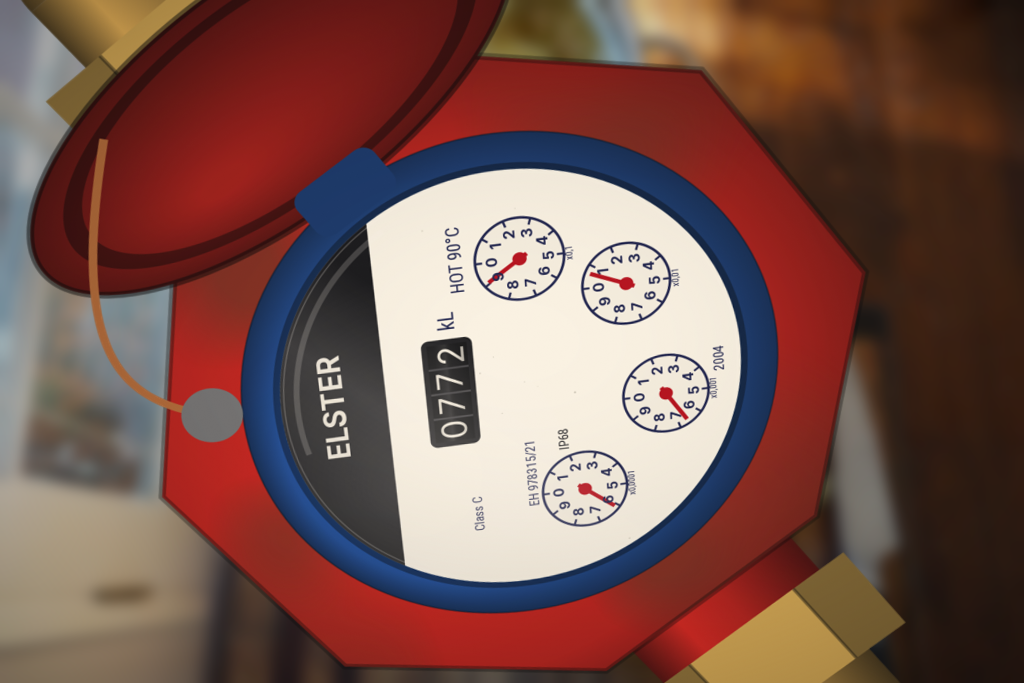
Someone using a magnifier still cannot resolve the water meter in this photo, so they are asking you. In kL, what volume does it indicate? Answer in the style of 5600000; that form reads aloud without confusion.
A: 771.9066
